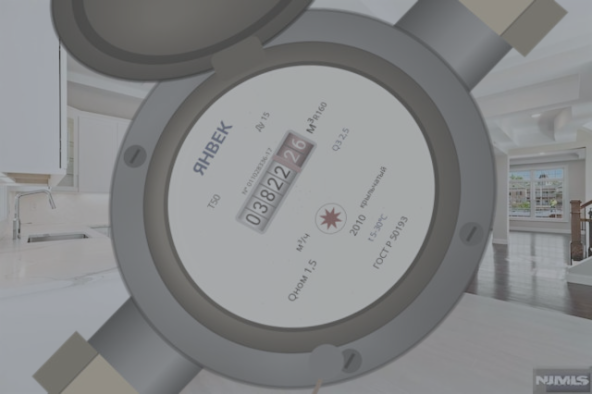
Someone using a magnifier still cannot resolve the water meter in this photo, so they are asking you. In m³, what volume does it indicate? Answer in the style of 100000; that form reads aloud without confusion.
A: 3822.26
